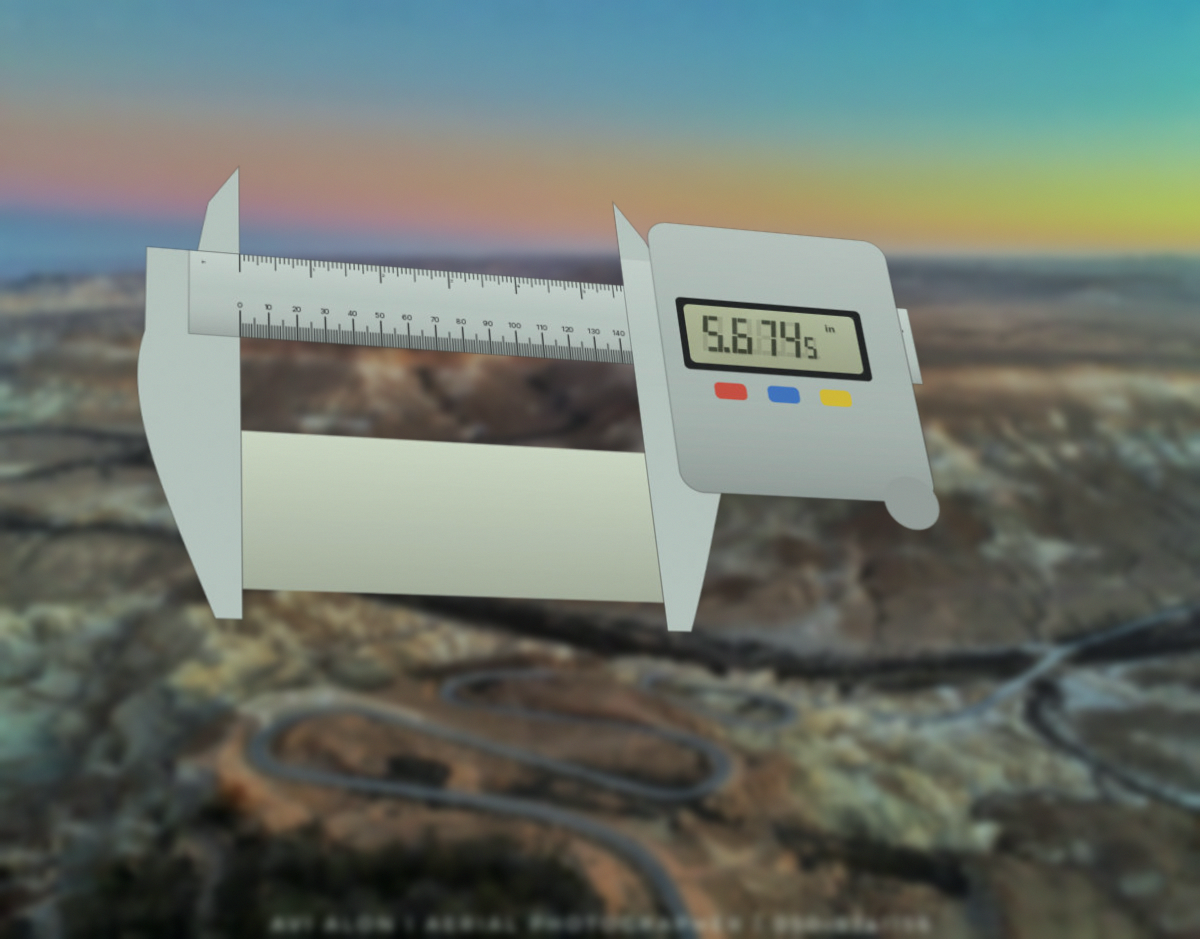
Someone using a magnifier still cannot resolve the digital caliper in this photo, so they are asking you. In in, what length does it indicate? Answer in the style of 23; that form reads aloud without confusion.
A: 5.6745
